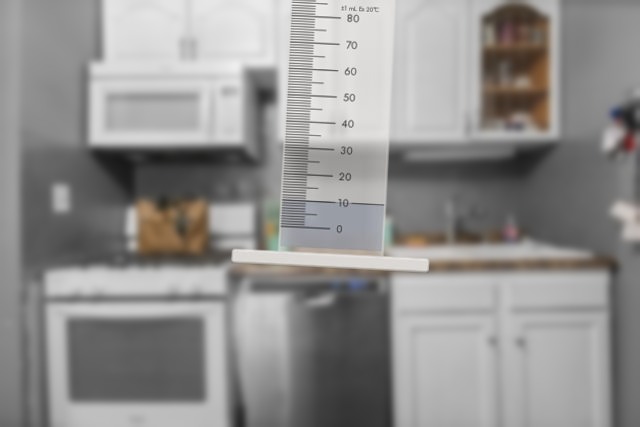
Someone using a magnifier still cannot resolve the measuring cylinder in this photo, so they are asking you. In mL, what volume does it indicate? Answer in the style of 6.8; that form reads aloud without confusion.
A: 10
